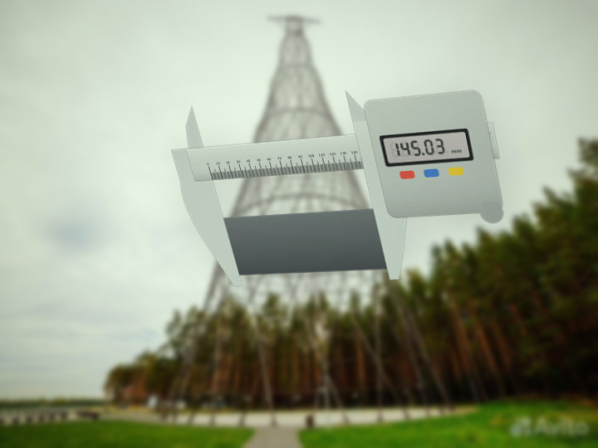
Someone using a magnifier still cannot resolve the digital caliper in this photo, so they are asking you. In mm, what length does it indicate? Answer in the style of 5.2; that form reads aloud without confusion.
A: 145.03
